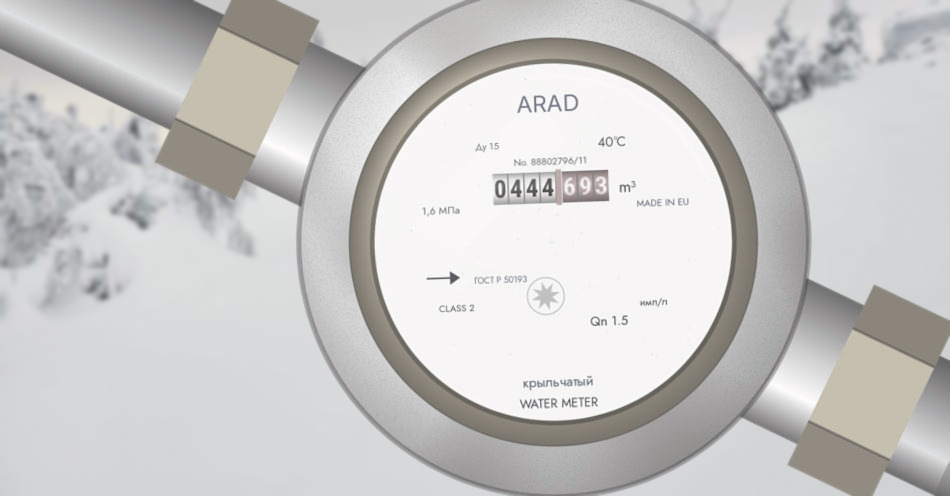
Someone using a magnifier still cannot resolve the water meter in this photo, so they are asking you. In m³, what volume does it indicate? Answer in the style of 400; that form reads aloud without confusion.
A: 444.693
